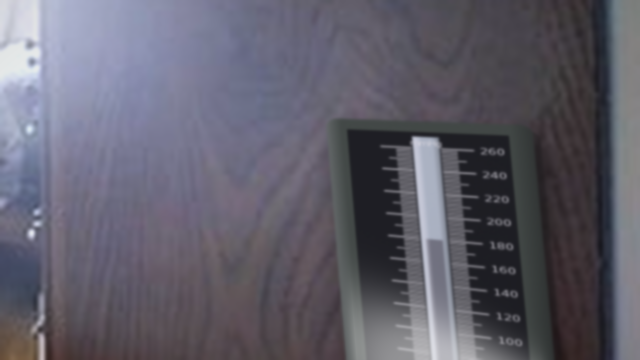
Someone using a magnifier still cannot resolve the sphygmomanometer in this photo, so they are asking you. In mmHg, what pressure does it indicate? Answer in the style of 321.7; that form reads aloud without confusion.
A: 180
